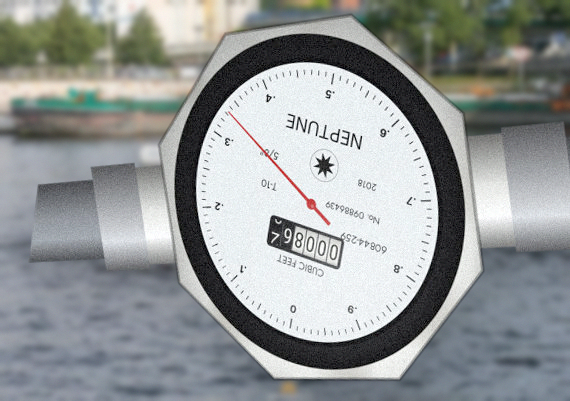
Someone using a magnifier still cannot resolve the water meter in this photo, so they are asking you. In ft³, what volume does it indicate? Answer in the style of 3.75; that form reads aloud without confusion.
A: 862.33
